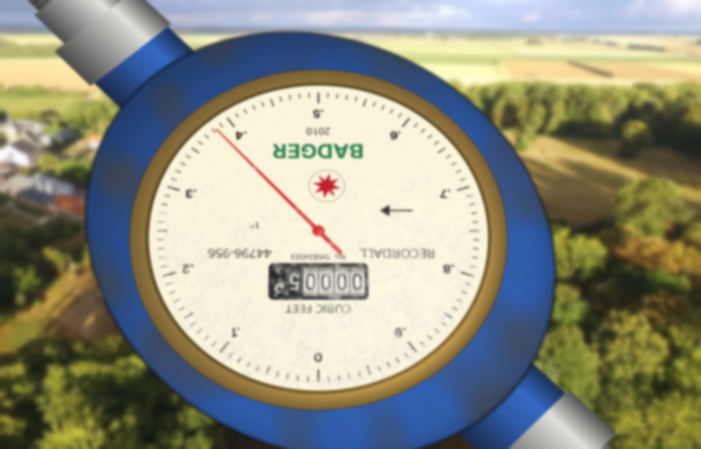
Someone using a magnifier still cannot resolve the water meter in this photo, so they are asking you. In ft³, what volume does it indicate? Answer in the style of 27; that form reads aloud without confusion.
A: 53.38
